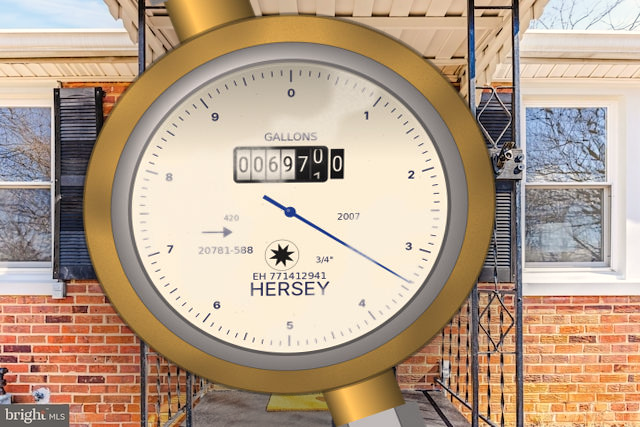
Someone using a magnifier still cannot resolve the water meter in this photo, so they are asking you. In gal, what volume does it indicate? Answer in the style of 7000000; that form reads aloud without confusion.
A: 69703.4
